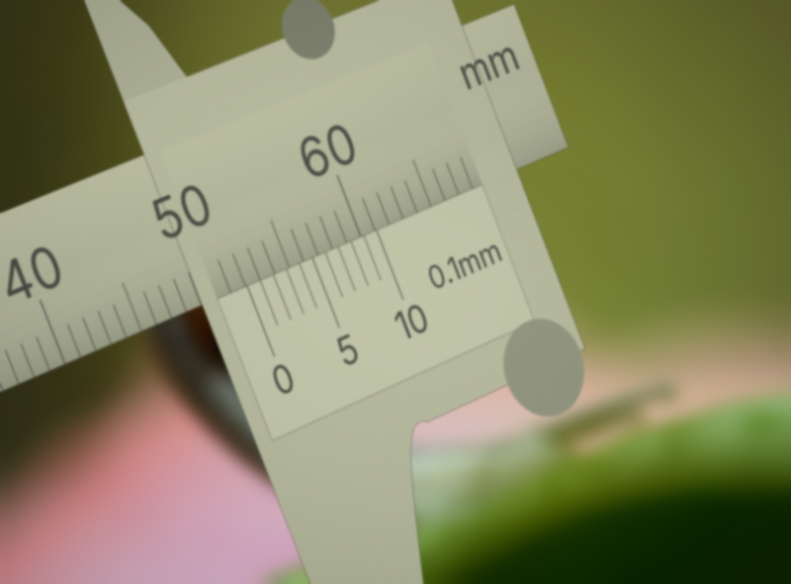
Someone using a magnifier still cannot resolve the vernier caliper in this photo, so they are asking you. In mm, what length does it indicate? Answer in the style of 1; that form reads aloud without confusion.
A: 52.1
